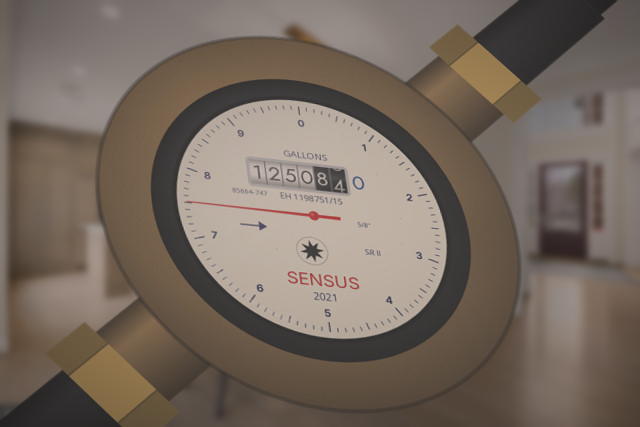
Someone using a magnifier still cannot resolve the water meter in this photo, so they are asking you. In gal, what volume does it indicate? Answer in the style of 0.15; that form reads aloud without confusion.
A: 1250837.5
